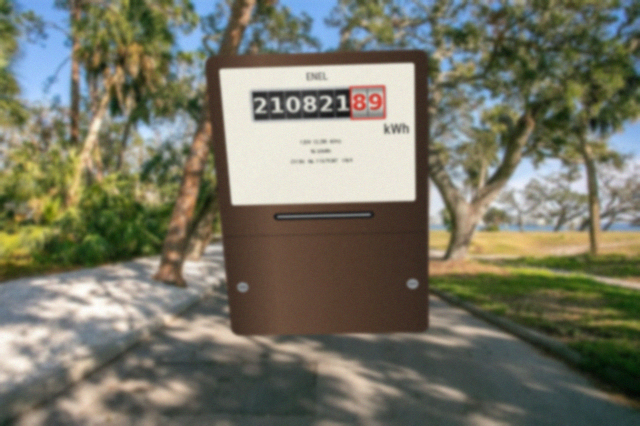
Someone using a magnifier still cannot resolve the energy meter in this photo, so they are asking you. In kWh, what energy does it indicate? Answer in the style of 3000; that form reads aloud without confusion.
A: 210821.89
